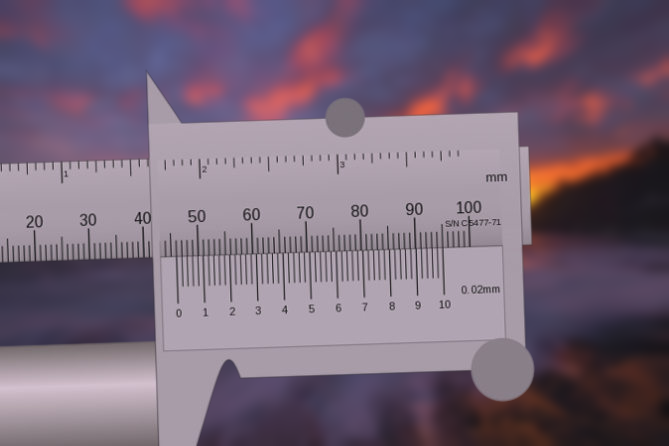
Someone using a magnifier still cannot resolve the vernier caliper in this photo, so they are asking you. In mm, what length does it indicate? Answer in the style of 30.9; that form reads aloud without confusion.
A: 46.0
